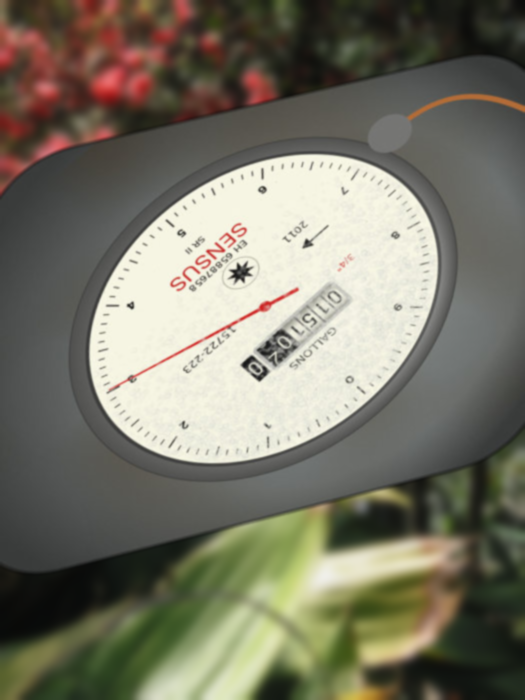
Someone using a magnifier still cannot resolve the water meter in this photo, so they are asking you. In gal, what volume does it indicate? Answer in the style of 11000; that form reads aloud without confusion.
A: 151023.0
